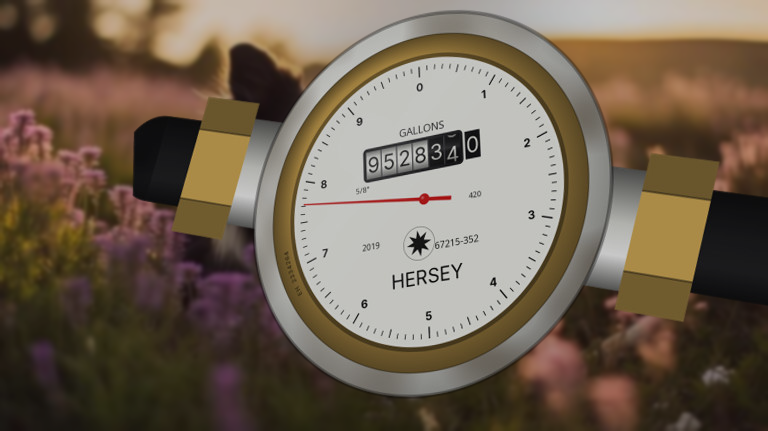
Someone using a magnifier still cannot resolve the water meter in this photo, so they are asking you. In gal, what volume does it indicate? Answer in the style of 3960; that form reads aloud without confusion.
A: 9528337.7
